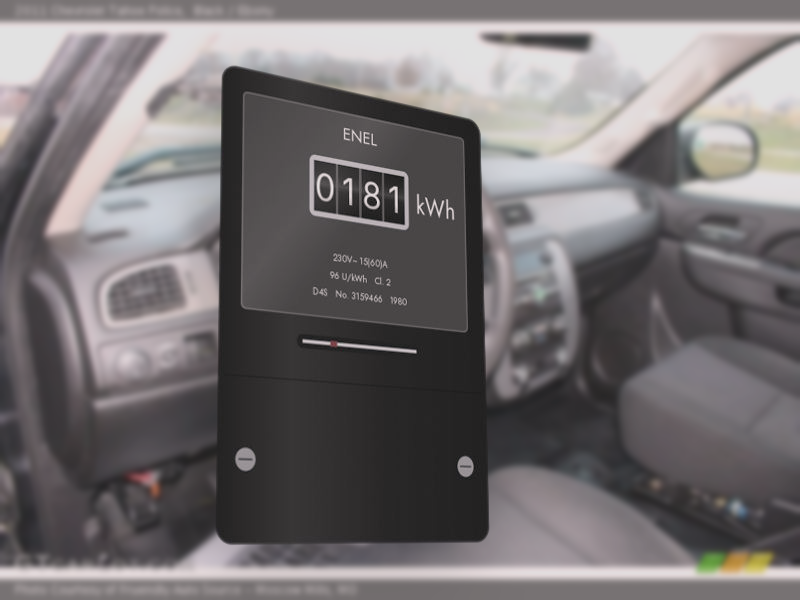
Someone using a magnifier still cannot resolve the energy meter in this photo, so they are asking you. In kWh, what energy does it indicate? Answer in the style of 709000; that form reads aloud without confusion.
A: 181
